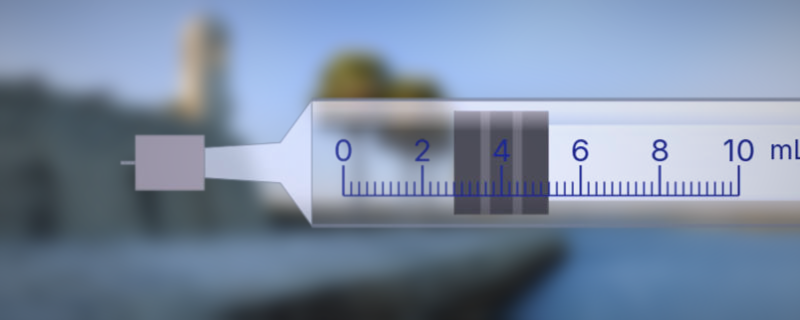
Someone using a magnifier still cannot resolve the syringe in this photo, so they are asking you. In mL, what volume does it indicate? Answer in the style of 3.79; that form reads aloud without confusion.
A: 2.8
